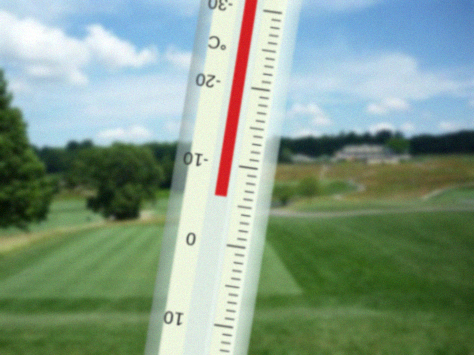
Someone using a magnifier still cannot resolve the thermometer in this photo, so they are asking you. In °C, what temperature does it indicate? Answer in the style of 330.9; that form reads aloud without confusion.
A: -6
